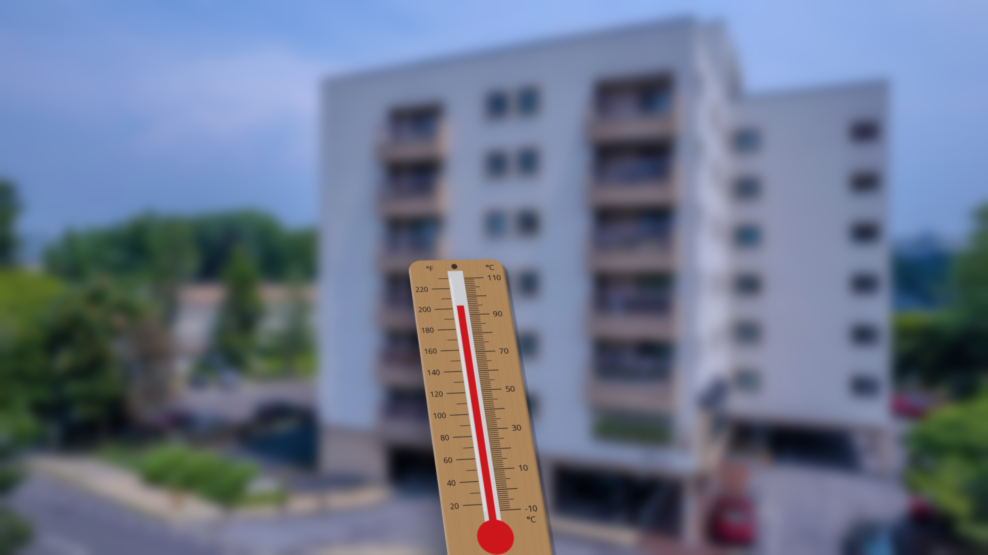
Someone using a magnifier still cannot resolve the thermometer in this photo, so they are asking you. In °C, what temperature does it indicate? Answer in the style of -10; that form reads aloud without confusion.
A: 95
